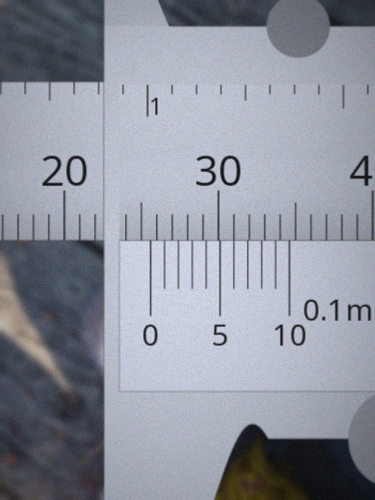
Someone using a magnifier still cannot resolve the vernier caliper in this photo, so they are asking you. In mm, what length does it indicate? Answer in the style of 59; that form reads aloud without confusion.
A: 25.6
